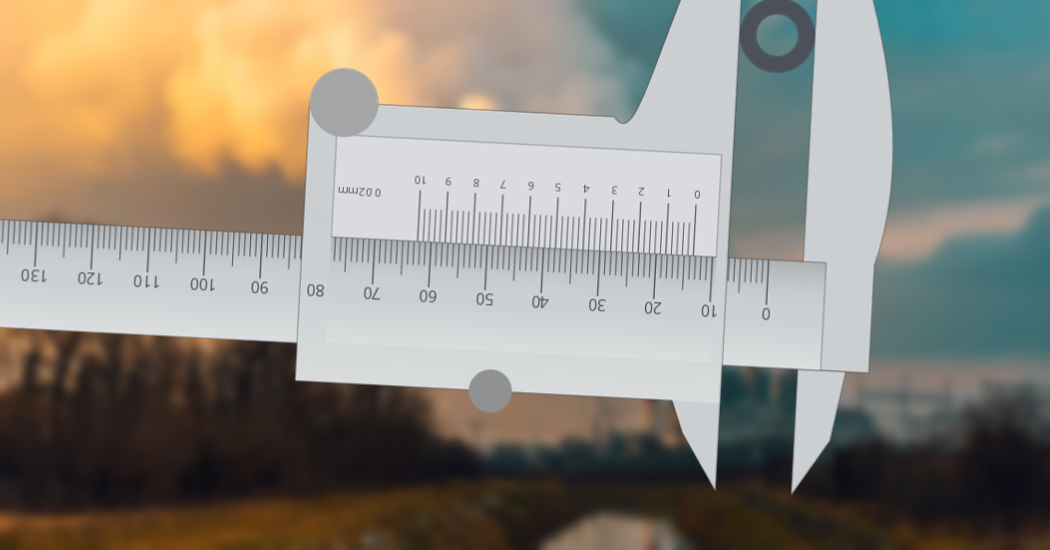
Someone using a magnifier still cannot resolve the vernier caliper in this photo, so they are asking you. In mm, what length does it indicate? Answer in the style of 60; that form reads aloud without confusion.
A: 13.4
